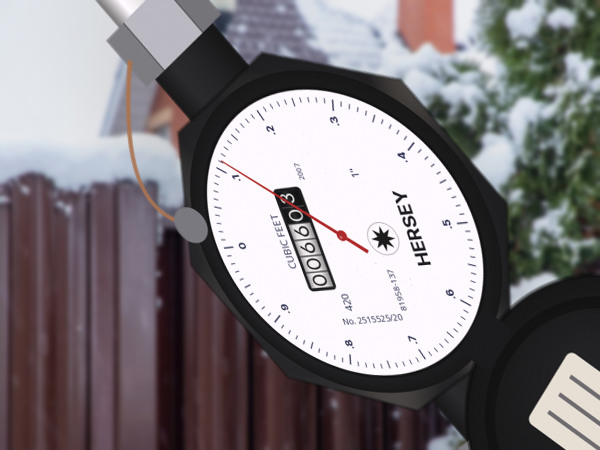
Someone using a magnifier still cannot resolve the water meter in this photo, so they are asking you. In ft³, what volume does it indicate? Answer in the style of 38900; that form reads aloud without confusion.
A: 6603.11
